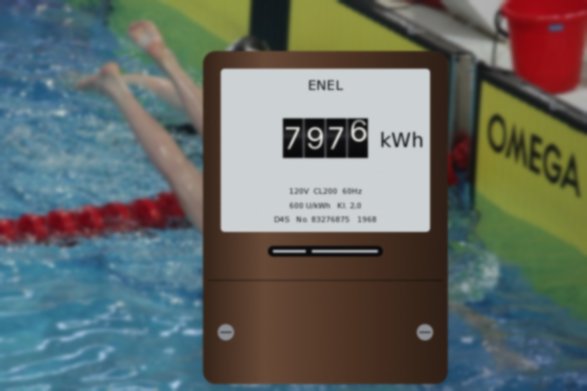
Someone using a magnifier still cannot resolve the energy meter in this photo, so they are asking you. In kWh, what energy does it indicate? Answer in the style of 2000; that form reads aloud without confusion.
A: 7976
